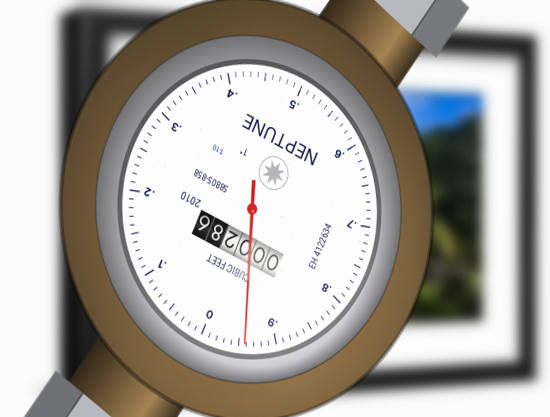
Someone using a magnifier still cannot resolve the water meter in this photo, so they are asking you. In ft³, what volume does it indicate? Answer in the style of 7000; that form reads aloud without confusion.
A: 285.94
